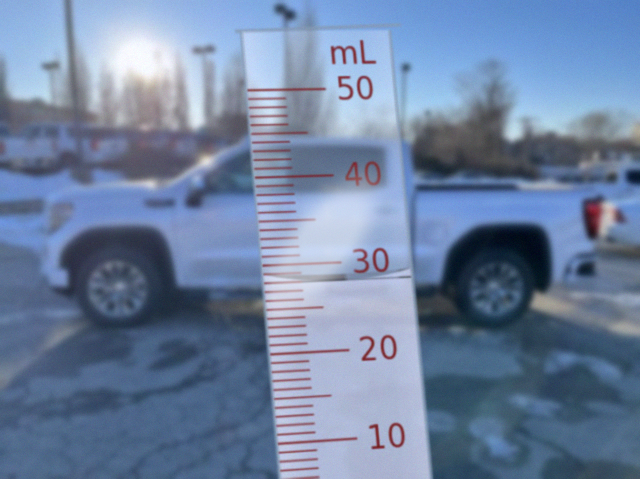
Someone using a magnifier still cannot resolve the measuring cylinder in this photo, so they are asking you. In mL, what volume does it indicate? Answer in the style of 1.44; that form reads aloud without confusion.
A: 28
